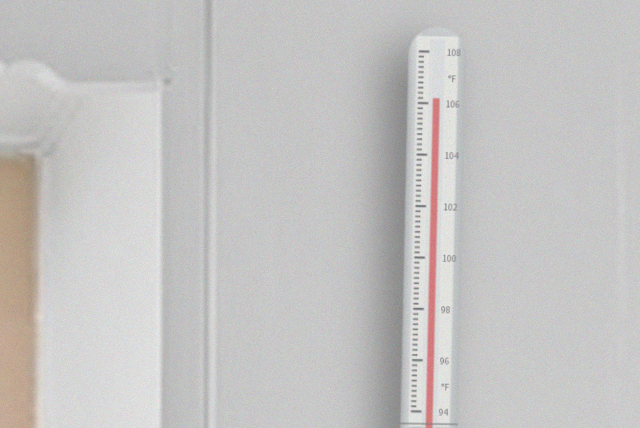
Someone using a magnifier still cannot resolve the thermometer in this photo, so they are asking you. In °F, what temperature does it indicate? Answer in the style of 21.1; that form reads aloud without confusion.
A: 106.2
